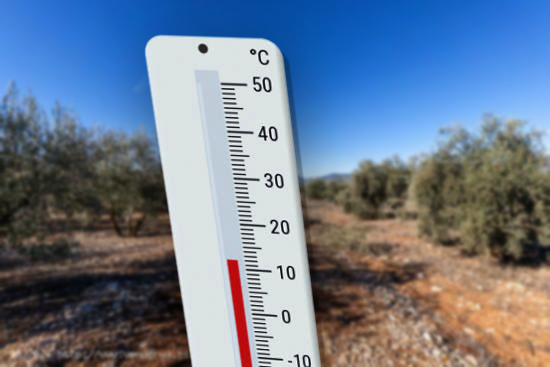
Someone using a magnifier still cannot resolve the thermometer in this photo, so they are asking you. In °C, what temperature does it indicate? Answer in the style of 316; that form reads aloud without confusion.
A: 12
